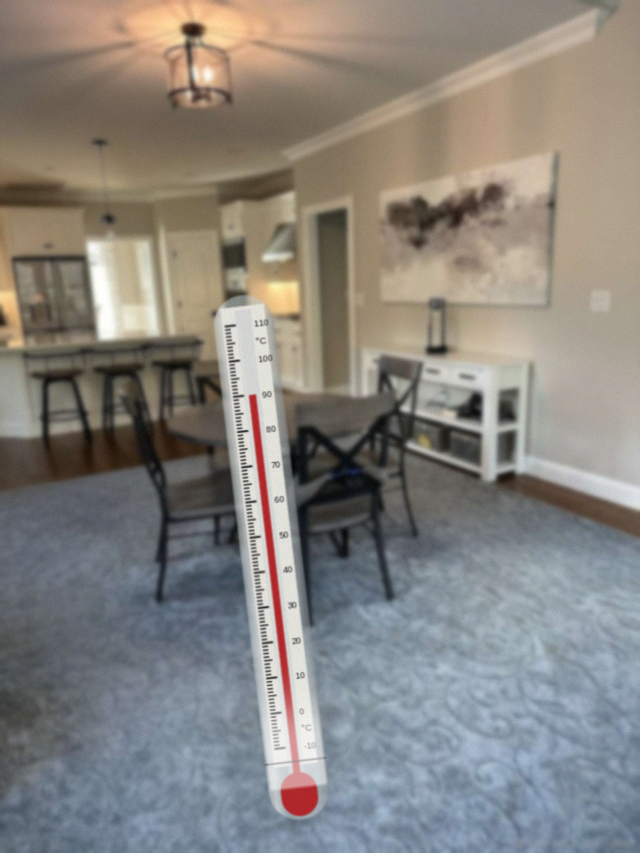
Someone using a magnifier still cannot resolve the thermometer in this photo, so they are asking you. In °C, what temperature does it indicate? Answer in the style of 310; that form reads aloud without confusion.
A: 90
